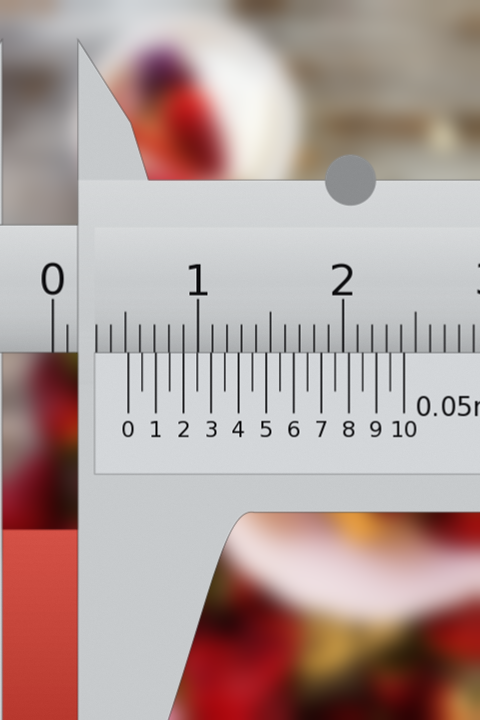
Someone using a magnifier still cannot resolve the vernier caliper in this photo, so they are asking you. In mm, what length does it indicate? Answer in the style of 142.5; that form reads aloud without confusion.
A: 5.2
